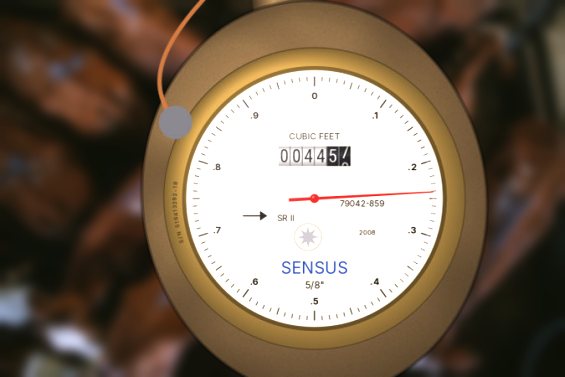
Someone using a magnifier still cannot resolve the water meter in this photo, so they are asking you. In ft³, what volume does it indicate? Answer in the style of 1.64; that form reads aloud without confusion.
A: 4457.24
